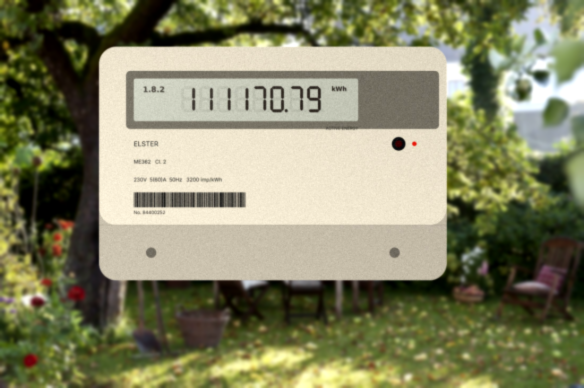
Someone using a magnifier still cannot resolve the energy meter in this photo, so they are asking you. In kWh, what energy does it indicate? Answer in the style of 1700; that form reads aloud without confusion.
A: 111170.79
